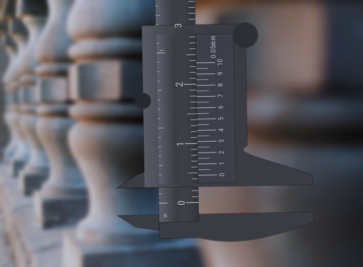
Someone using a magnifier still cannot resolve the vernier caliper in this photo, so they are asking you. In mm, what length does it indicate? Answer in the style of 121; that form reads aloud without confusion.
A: 4.6
